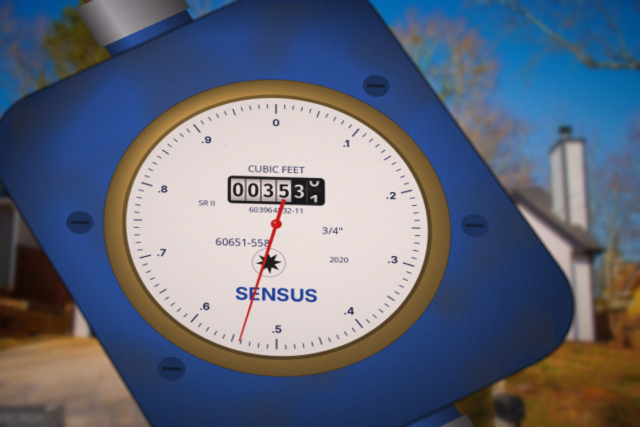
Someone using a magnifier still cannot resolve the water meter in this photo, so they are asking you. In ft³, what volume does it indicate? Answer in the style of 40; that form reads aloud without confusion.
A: 3530.54
